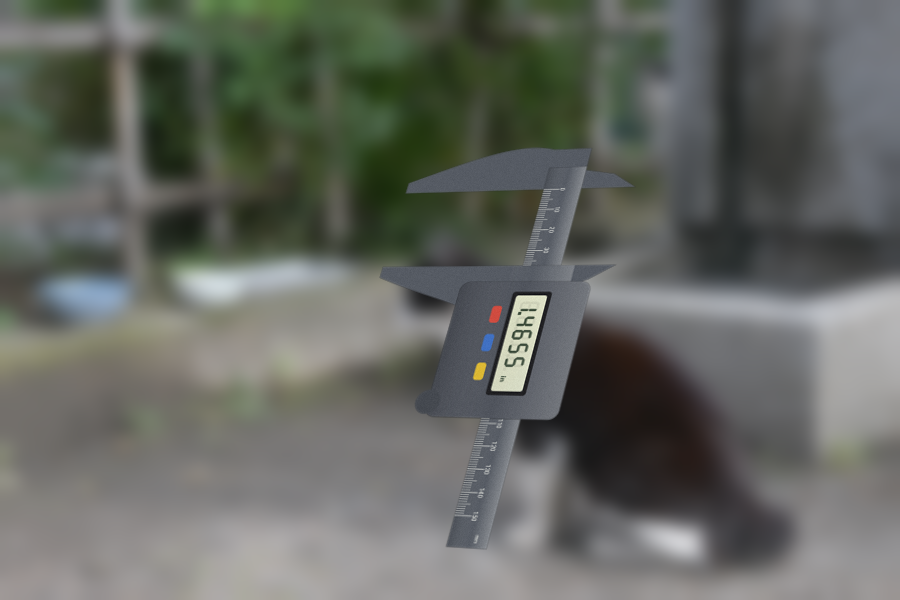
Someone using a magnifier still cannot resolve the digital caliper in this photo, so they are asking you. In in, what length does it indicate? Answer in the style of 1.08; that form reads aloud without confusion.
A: 1.4655
